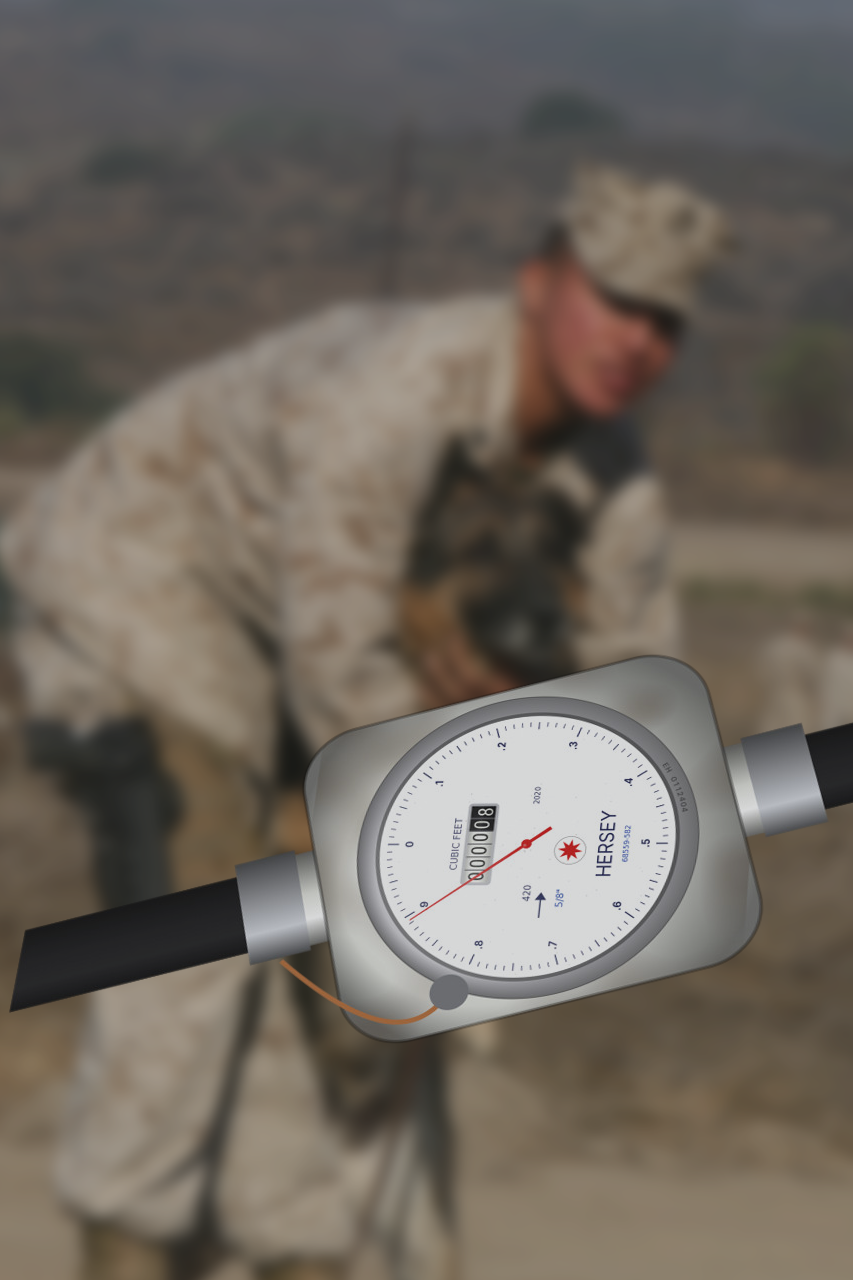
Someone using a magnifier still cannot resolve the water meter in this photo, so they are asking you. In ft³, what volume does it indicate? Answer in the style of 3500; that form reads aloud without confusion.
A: 7.89
